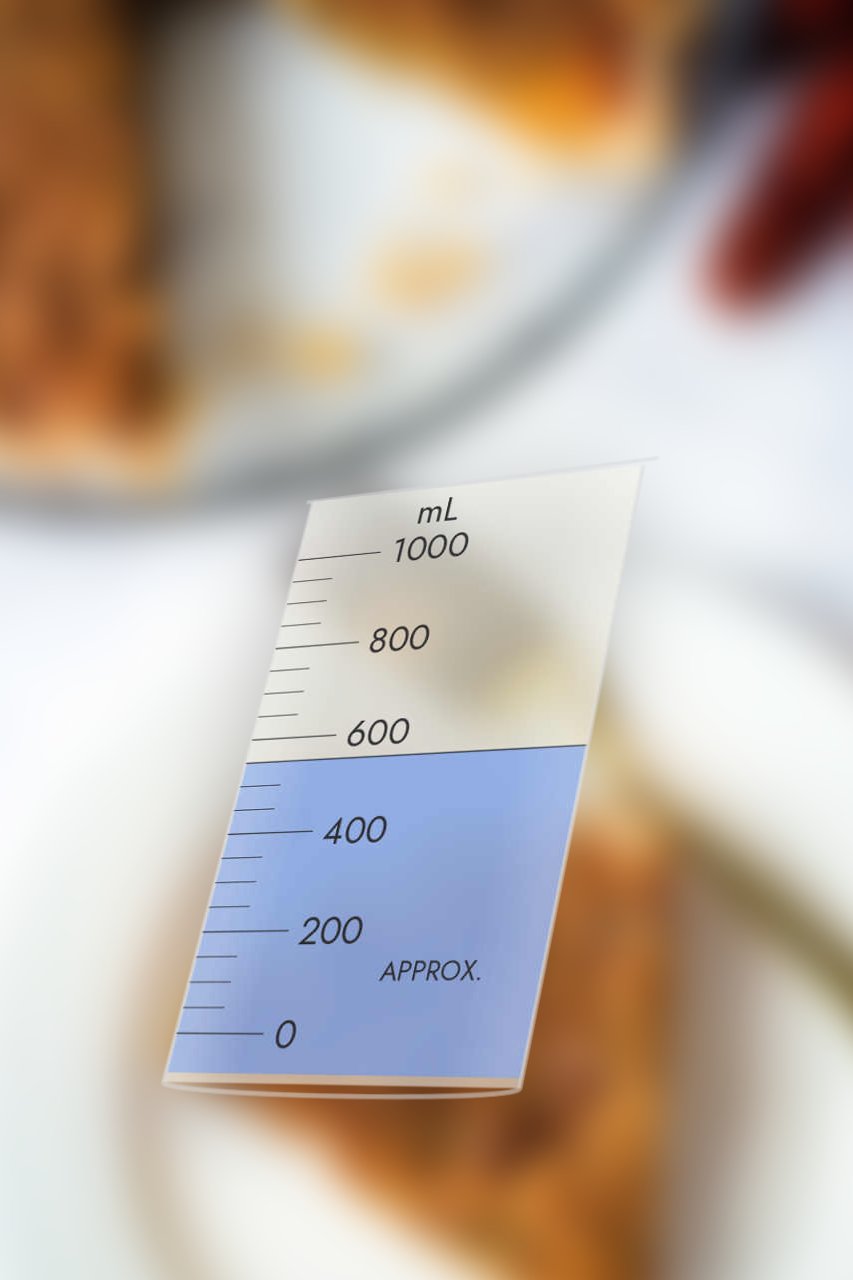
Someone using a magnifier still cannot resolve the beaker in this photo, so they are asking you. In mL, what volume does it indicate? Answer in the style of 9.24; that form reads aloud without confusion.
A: 550
